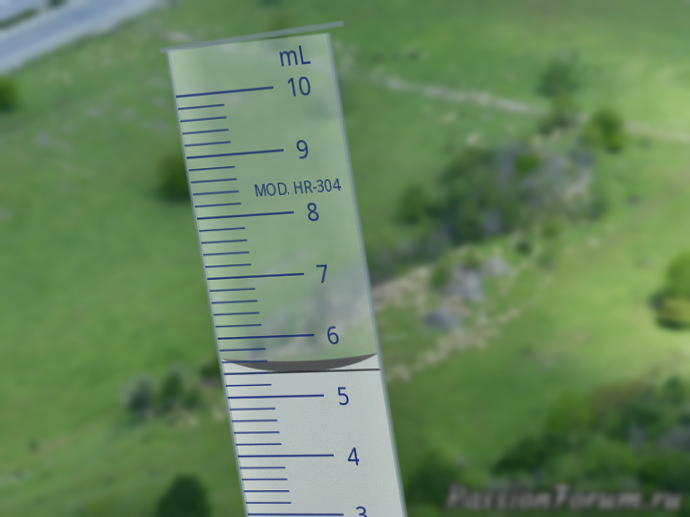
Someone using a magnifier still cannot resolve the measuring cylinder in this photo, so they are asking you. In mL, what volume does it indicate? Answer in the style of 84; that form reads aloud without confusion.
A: 5.4
